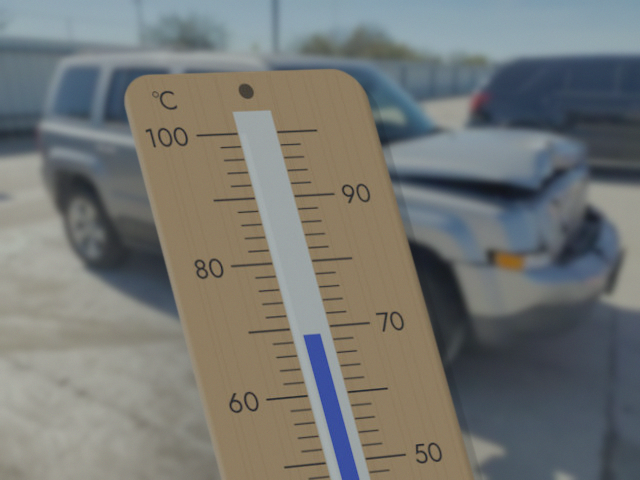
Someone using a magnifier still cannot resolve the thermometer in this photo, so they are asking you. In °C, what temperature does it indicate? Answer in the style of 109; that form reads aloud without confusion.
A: 69
